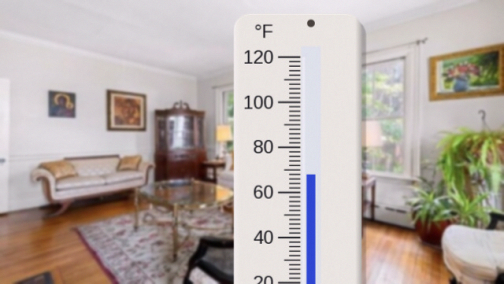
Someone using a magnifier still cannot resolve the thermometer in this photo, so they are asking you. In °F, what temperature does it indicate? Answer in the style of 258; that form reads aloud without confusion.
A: 68
